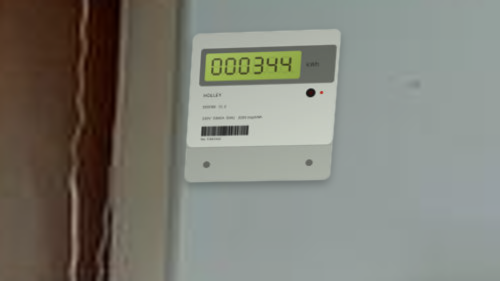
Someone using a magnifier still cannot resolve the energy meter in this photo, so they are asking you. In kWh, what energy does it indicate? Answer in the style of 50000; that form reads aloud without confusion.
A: 344
